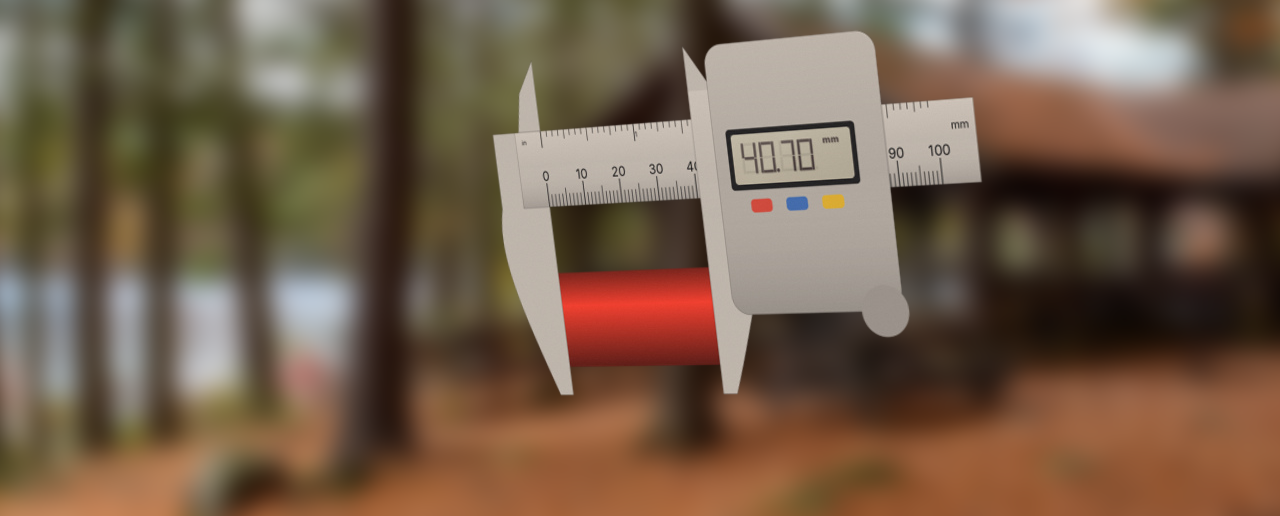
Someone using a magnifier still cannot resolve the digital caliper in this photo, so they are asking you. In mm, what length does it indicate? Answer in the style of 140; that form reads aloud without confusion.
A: 40.70
